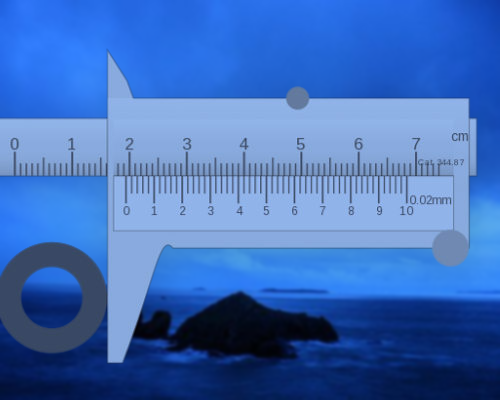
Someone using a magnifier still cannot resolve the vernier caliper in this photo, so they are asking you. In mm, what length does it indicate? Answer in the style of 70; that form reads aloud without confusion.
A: 19.4
